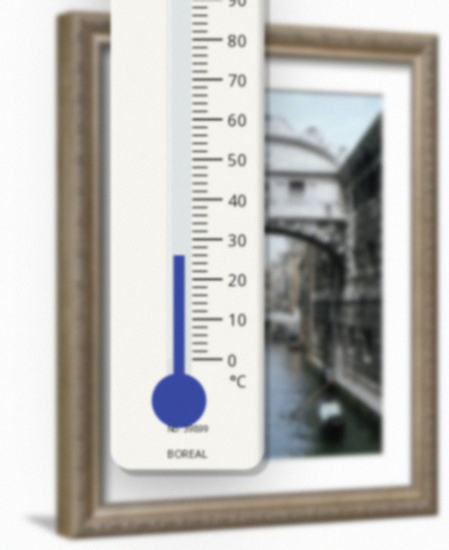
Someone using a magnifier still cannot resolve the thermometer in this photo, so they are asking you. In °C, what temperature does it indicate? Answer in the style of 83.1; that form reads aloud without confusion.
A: 26
